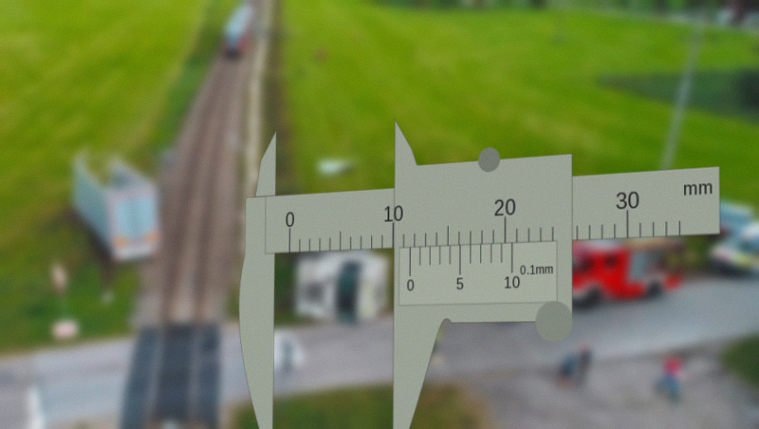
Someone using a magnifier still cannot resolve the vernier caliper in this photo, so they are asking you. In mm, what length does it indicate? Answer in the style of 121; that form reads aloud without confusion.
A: 11.6
